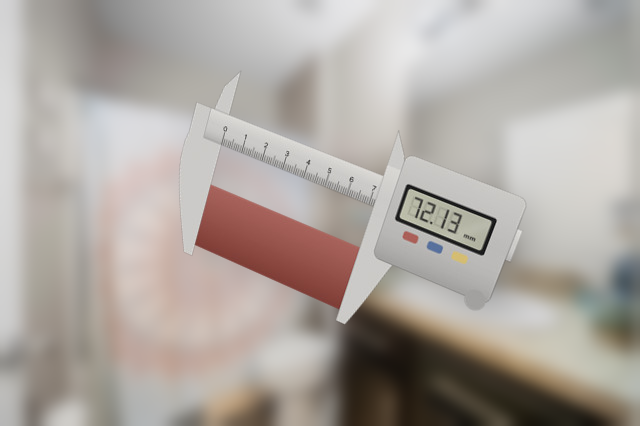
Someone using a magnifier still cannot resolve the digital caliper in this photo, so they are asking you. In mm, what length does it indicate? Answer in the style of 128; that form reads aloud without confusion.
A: 72.13
